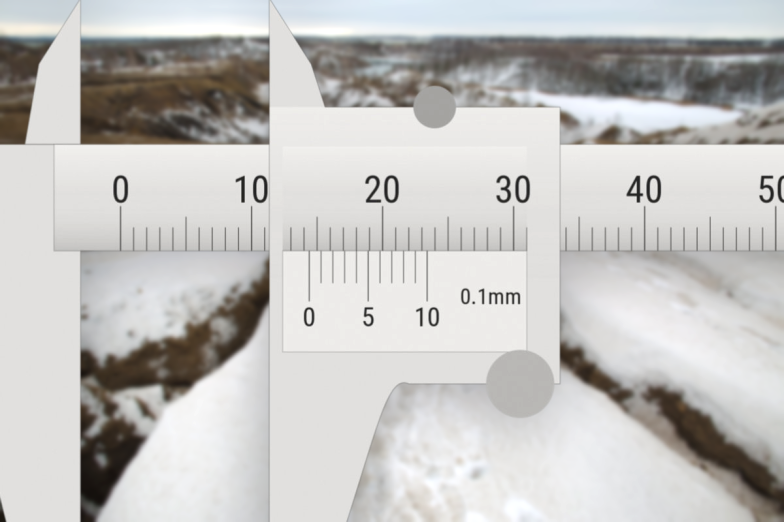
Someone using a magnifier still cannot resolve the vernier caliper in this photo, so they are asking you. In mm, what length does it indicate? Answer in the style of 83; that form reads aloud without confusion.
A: 14.4
